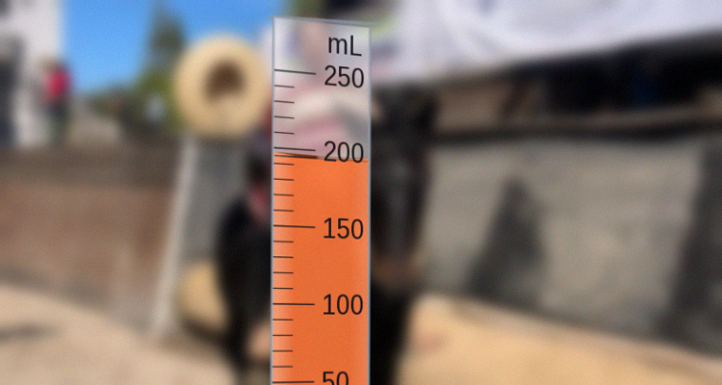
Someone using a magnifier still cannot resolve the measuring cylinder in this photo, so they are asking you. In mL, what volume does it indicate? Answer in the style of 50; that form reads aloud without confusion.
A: 195
